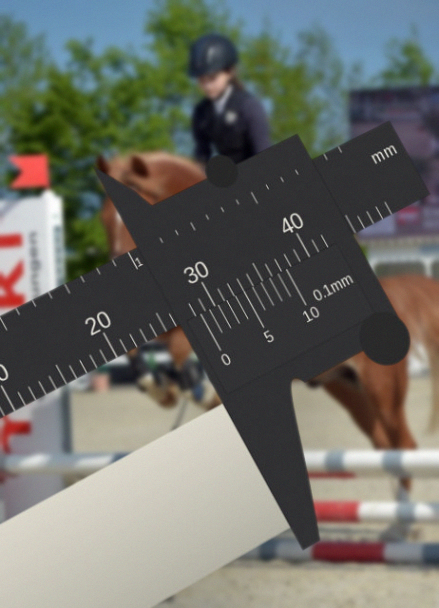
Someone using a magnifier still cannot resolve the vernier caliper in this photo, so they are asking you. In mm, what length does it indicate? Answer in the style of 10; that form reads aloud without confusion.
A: 28.5
